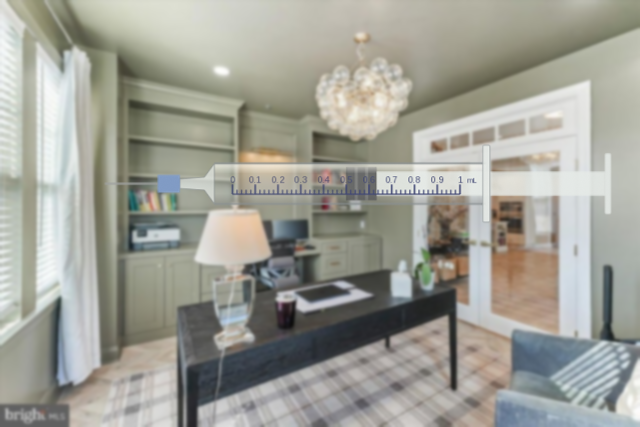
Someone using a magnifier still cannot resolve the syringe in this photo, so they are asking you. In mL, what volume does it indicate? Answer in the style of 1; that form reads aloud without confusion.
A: 0.5
